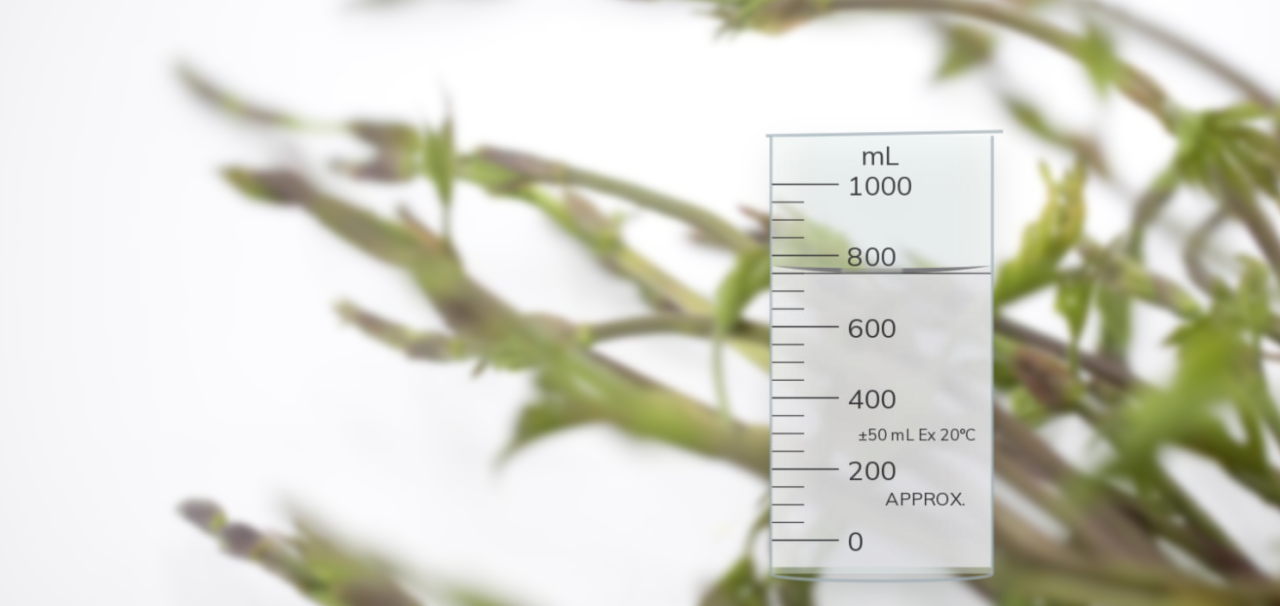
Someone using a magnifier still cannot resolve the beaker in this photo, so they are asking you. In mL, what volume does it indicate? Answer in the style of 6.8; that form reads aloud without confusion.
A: 750
